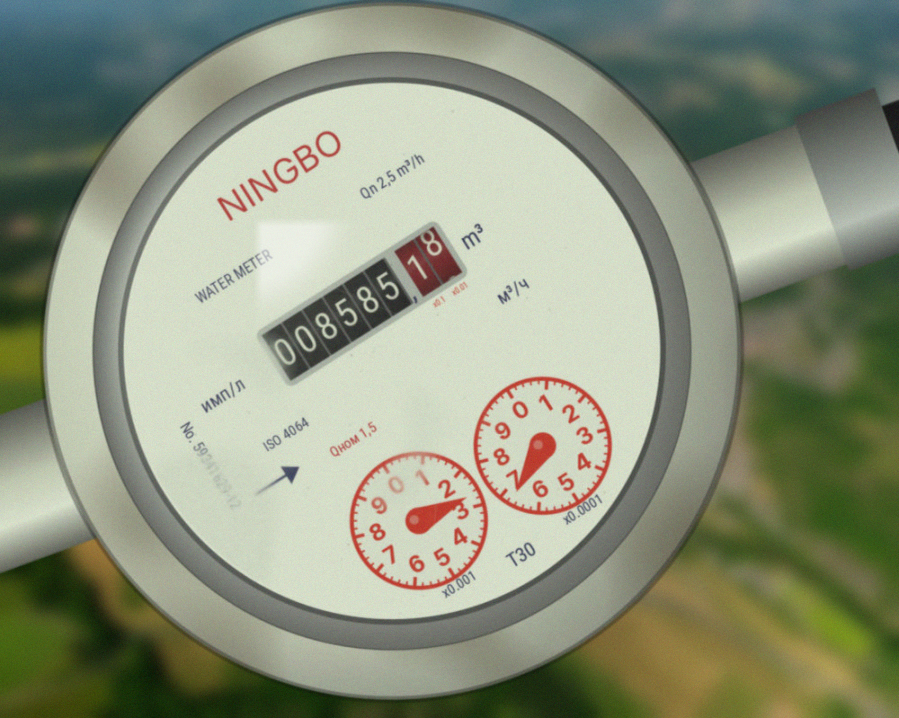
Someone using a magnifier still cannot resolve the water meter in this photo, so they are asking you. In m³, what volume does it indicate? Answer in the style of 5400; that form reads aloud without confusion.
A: 8585.1826
